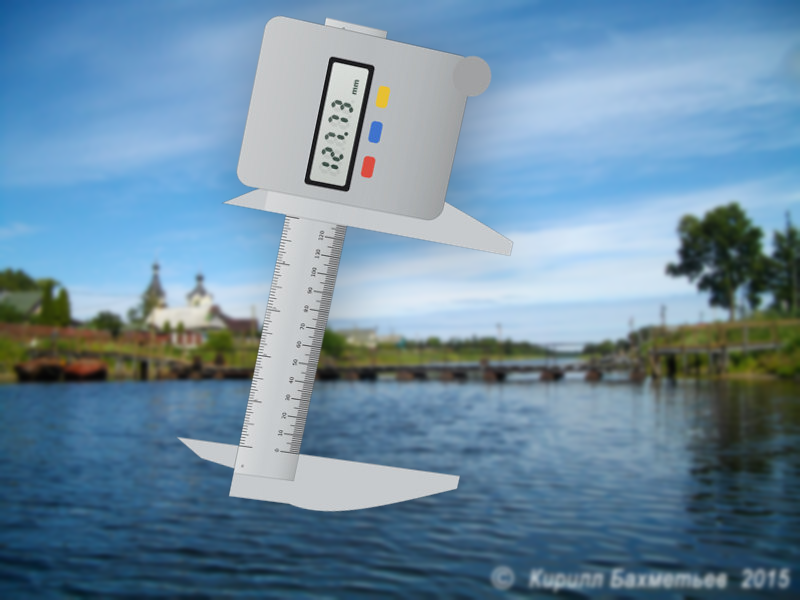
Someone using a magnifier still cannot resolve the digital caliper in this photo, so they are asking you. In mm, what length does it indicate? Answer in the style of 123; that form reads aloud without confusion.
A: 127.73
